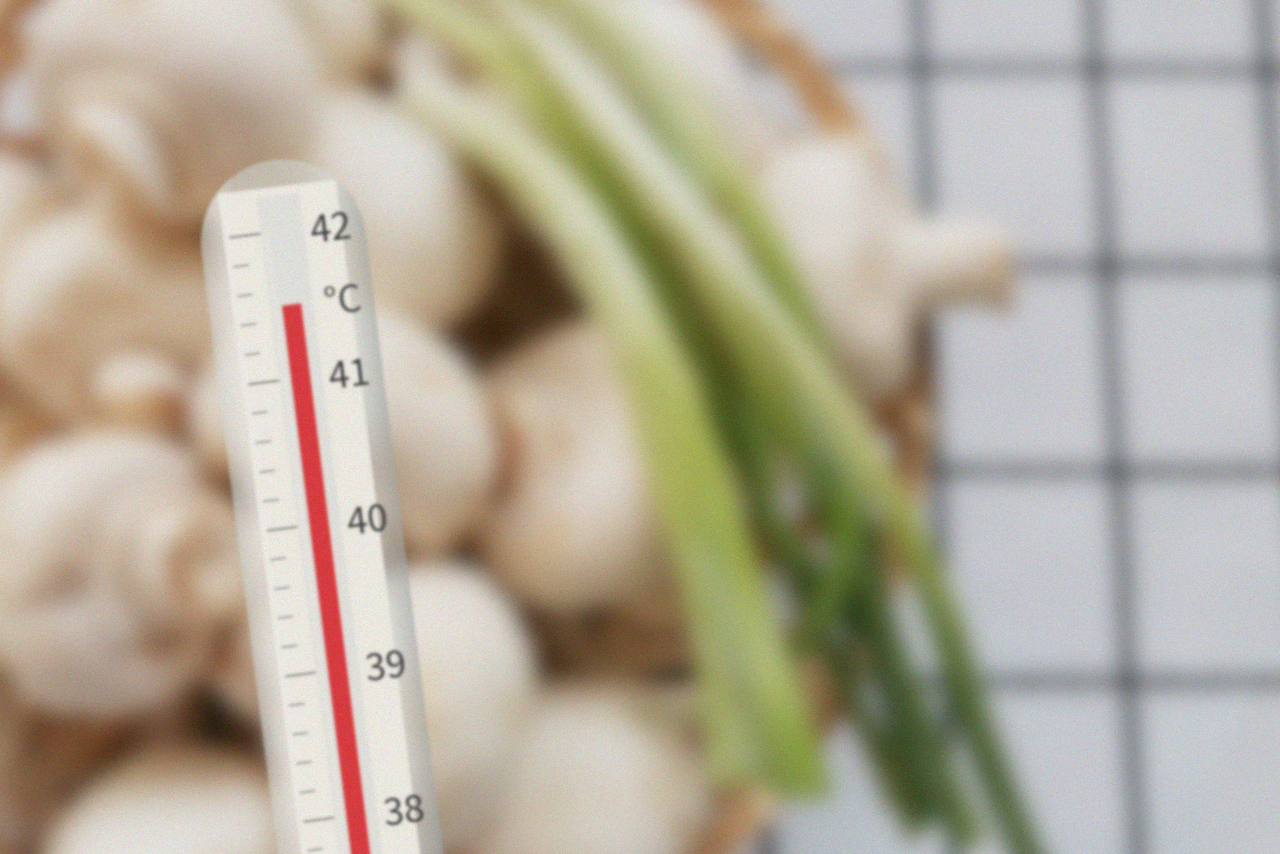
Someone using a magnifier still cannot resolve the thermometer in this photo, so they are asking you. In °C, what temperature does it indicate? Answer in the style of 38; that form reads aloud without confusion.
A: 41.5
